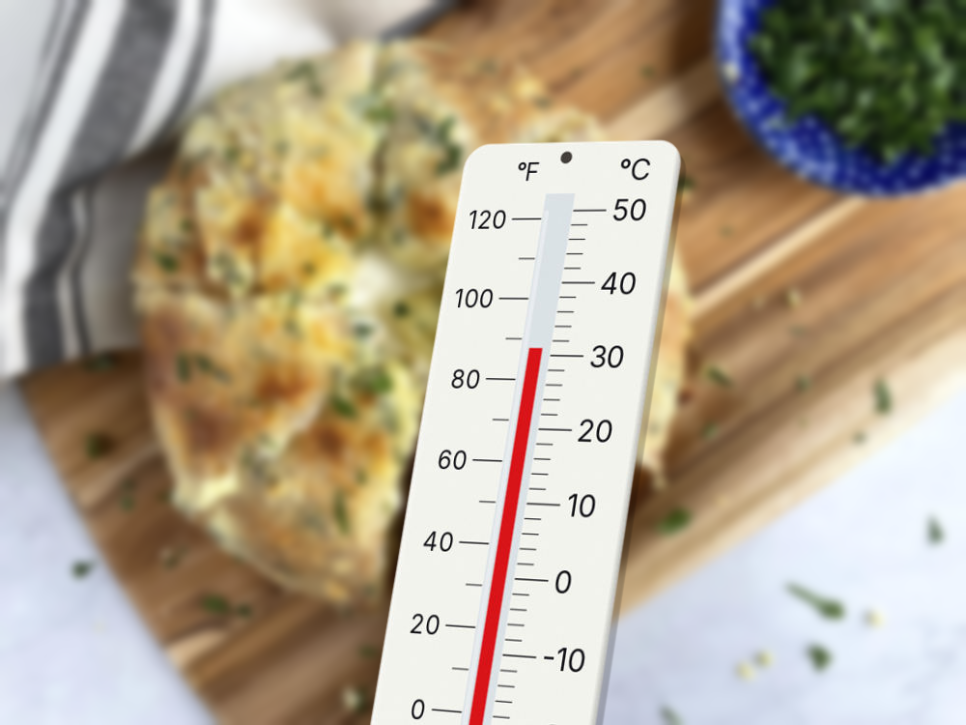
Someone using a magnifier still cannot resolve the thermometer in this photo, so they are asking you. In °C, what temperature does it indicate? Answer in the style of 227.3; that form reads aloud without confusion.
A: 31
